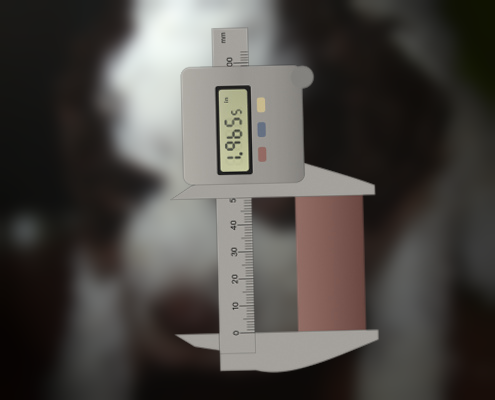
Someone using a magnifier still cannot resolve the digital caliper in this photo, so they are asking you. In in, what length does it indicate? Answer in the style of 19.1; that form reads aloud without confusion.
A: 1.9655
